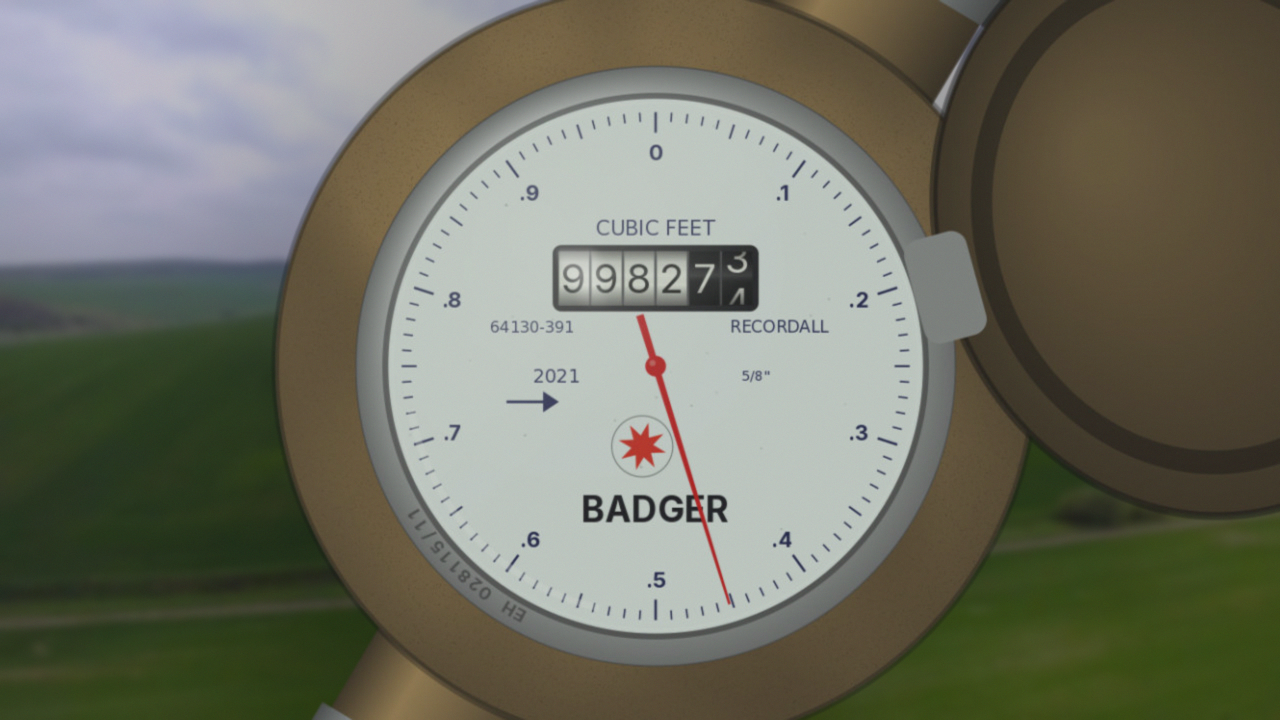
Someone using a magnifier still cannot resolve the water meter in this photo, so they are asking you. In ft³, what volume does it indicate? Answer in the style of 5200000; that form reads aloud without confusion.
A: 998273.45
